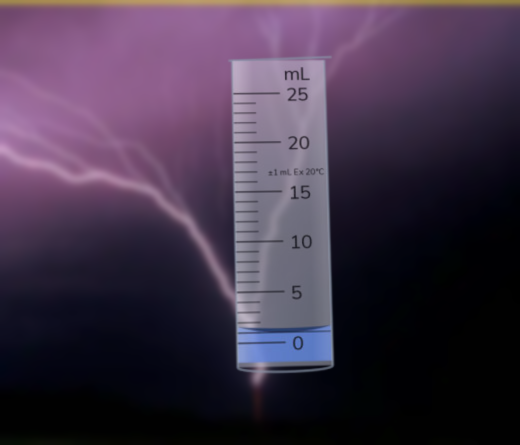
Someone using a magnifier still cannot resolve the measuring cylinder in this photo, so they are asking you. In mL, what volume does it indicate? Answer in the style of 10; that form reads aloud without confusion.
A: 1
